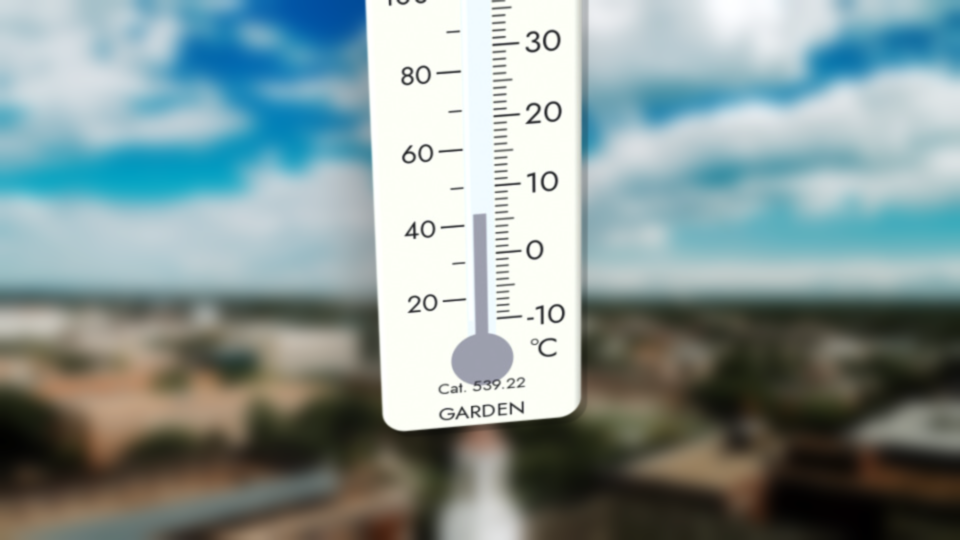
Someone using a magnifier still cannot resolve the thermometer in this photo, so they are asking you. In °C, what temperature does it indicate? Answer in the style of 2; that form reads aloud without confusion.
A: 6
